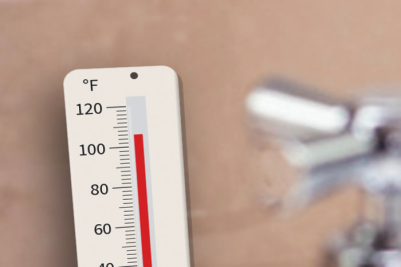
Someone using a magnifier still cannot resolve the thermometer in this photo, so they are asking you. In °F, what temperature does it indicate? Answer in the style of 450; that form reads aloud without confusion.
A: 106
